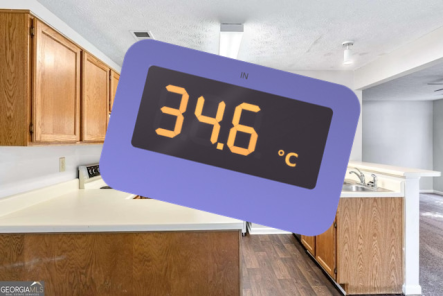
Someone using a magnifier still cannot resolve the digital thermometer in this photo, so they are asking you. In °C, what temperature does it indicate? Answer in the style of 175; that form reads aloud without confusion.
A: 34.6
